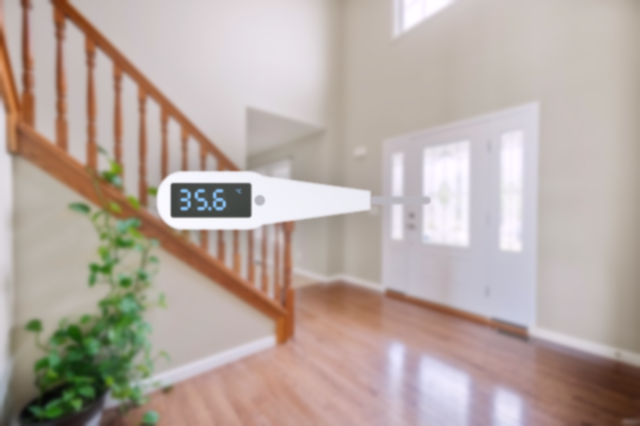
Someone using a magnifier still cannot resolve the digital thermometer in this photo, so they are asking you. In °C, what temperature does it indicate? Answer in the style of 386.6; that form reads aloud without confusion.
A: 35.6
